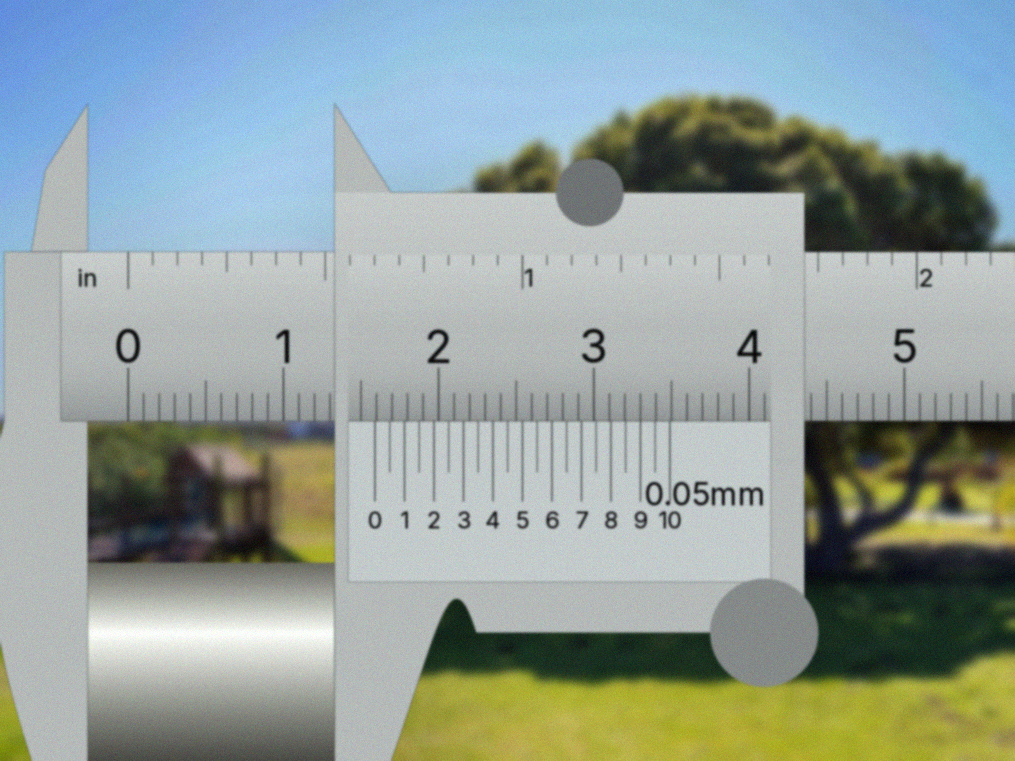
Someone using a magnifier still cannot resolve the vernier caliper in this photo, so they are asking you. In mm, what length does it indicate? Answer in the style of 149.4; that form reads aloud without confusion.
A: 15.9
